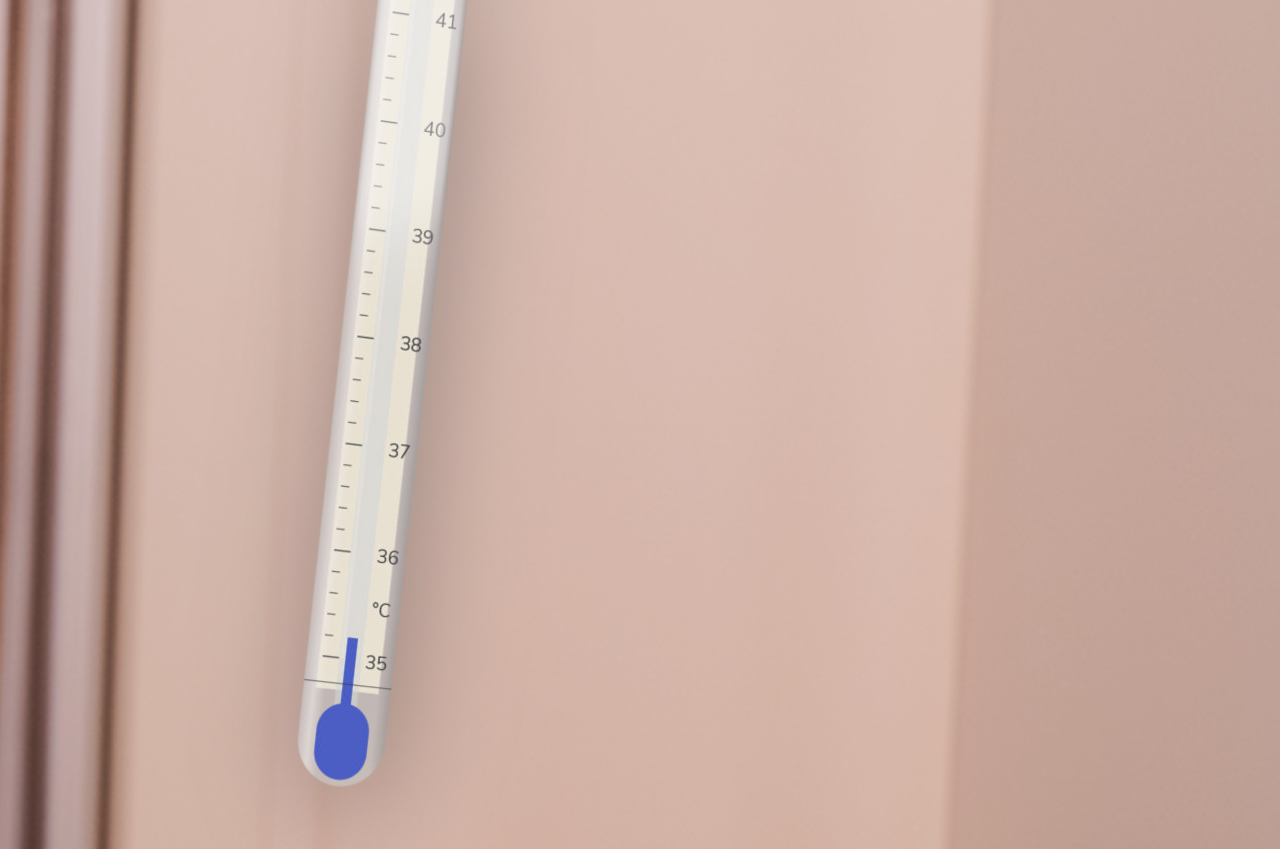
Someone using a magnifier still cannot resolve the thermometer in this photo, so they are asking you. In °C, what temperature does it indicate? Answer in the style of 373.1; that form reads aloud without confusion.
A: 35.2
